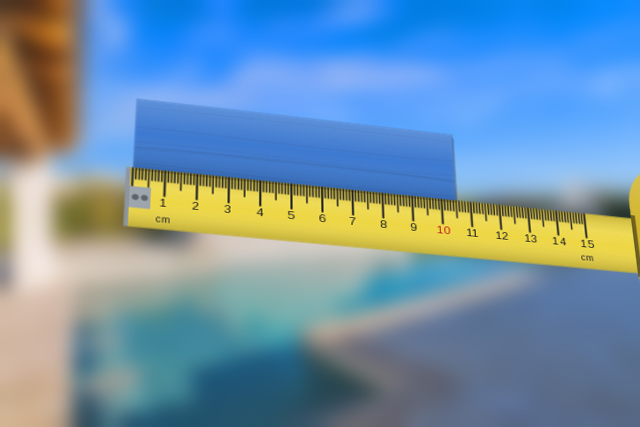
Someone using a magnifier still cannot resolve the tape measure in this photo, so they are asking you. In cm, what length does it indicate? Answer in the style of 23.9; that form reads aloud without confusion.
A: 10.5
